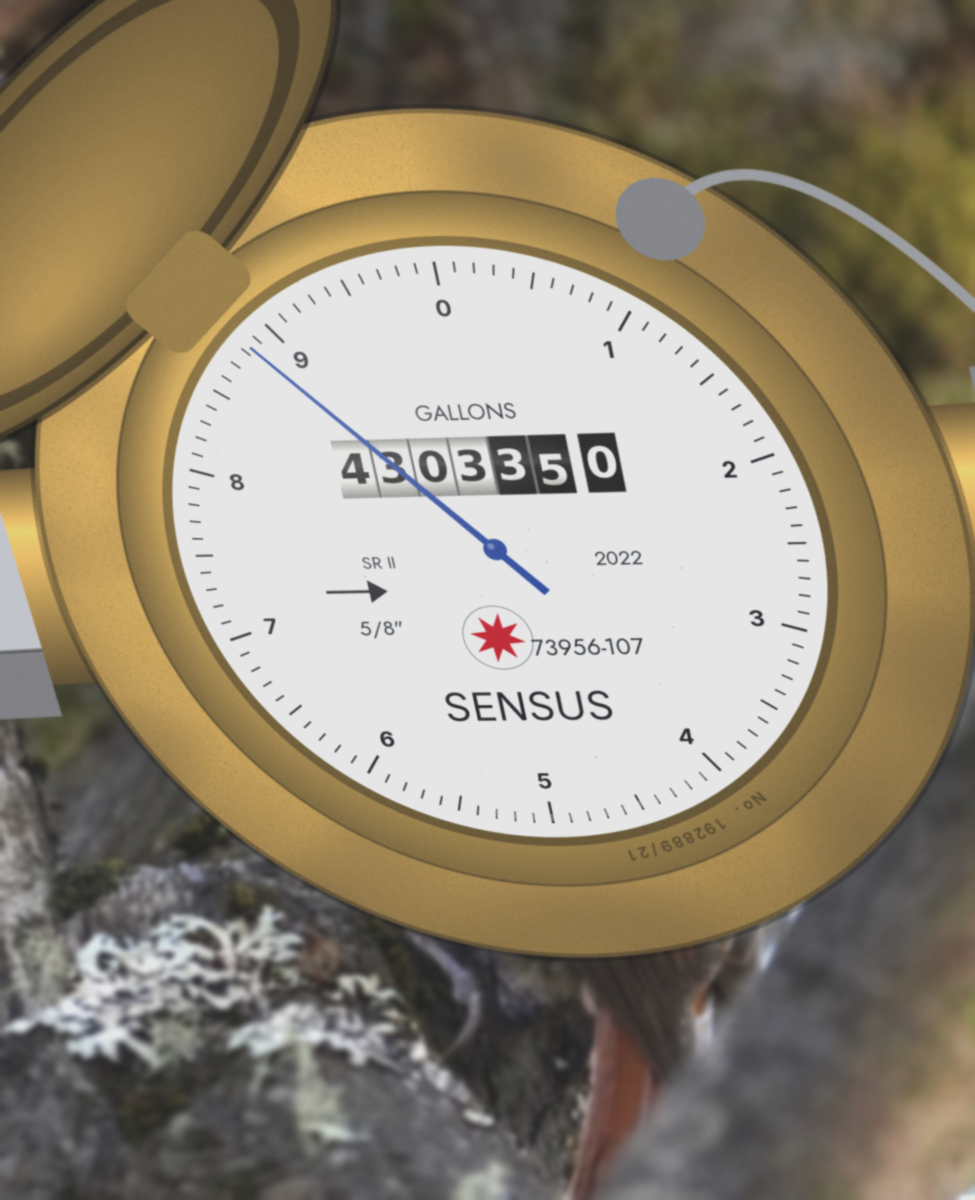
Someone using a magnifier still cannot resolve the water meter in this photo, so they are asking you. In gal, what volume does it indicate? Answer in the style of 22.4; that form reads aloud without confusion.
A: 4303348.8
